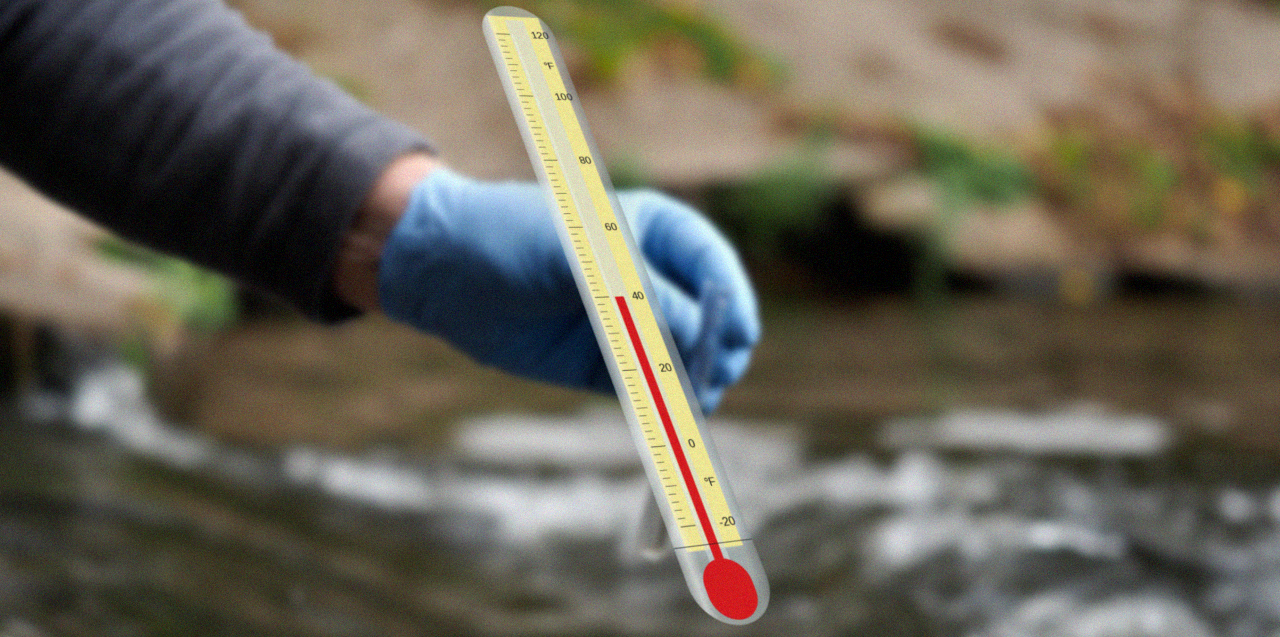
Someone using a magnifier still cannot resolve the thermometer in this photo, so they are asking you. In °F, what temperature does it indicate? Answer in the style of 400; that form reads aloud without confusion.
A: 40
